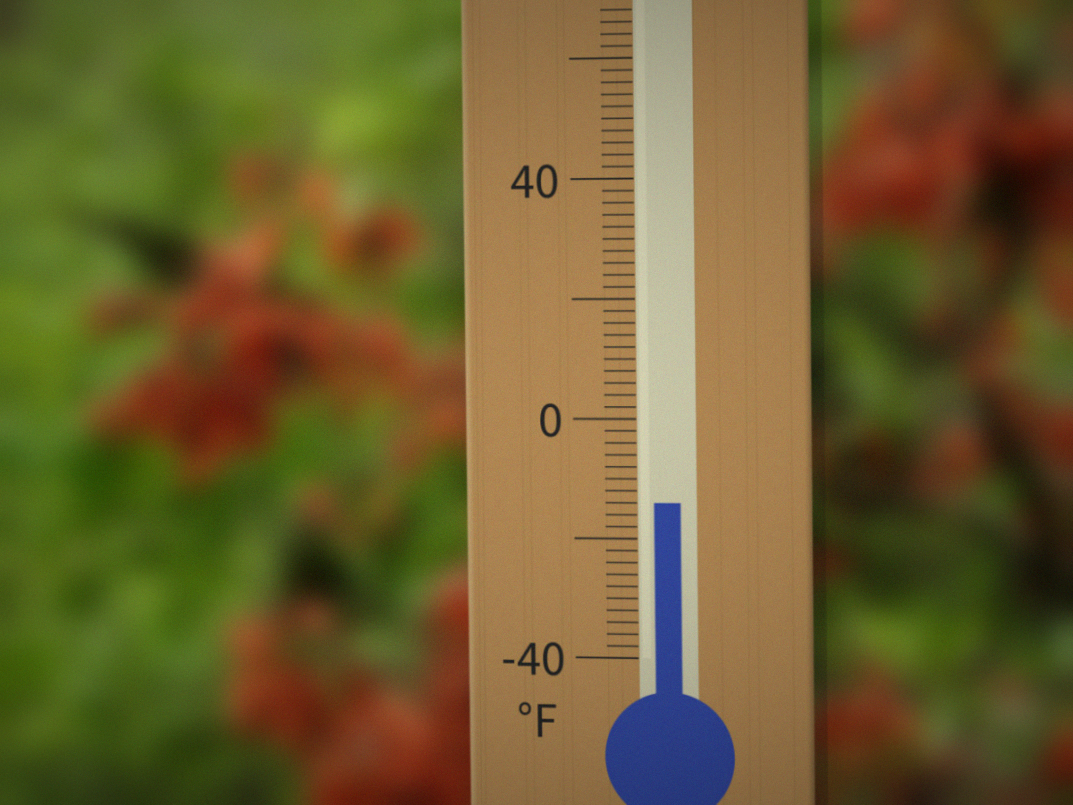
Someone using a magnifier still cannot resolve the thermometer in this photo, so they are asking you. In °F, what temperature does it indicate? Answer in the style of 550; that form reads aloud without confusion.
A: -14
